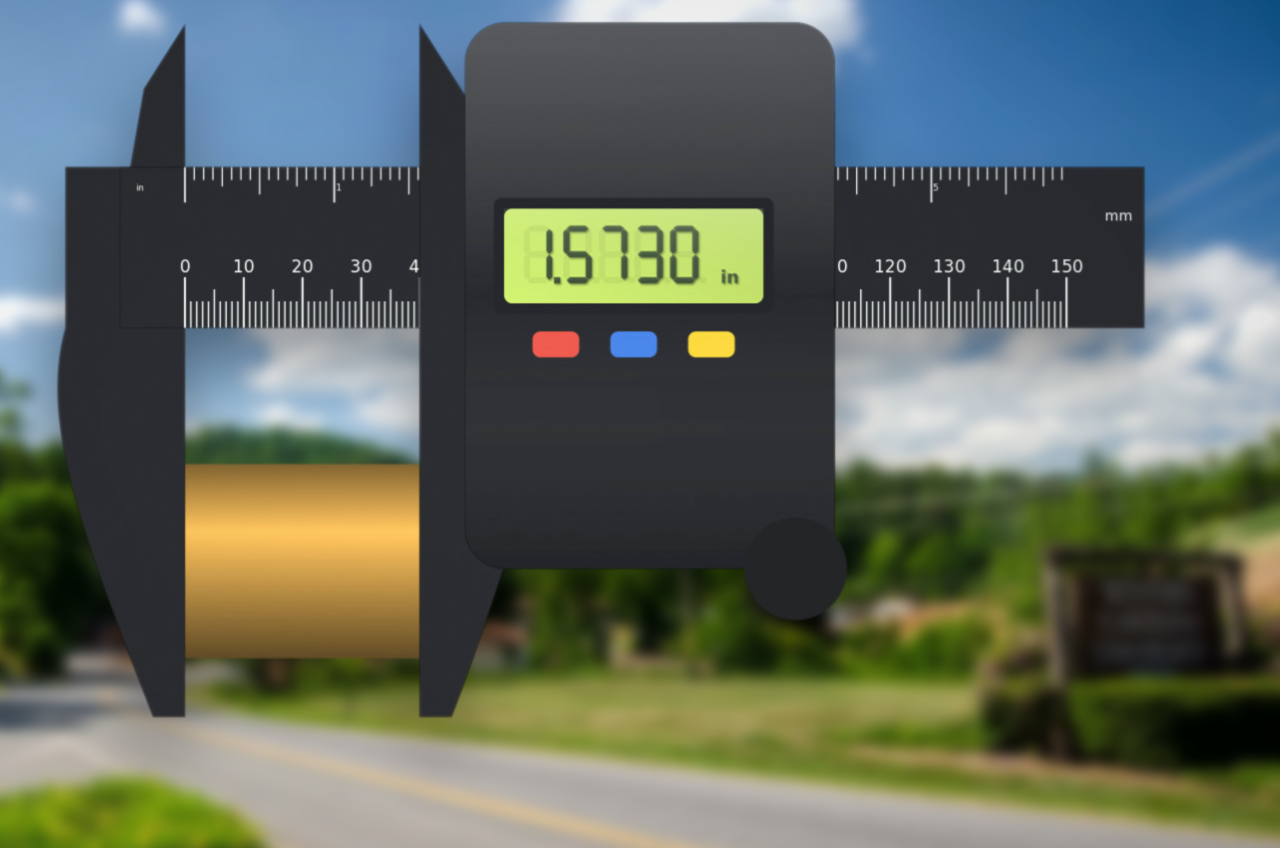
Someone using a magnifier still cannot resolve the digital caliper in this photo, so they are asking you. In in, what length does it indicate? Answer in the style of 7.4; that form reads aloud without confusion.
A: 1.5730
